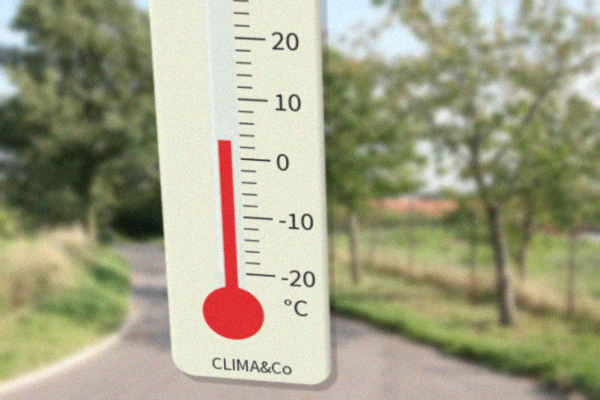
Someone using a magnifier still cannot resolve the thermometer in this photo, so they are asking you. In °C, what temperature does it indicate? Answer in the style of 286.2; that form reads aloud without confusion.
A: 3
